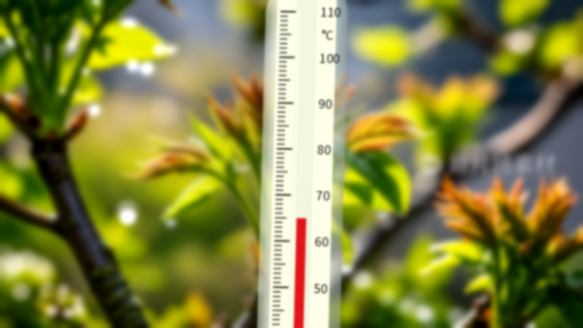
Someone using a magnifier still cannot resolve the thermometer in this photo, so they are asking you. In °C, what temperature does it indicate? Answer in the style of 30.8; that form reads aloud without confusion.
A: 65
